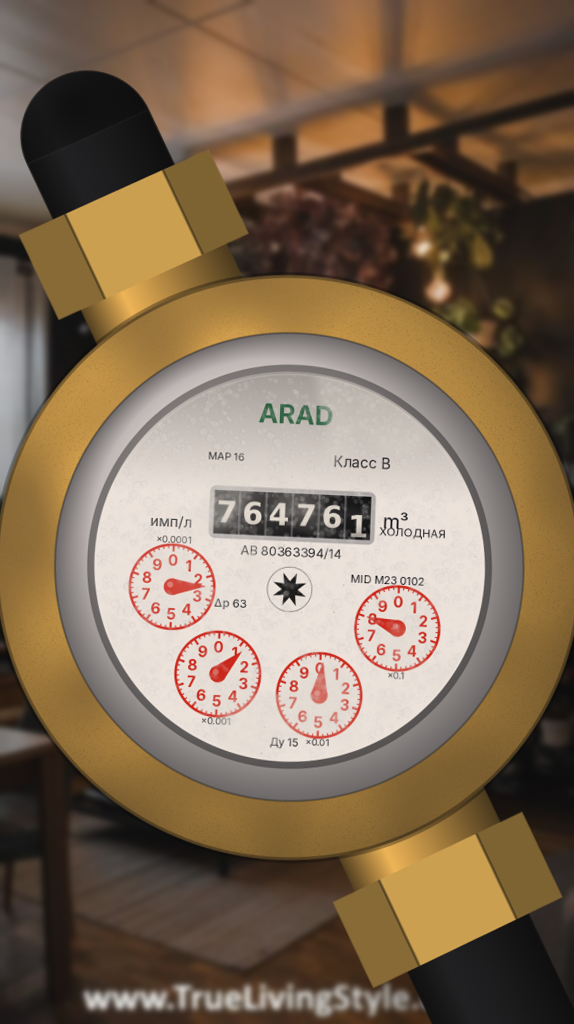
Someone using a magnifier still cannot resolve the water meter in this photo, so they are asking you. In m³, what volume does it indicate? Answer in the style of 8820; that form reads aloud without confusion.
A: 764760.8012
